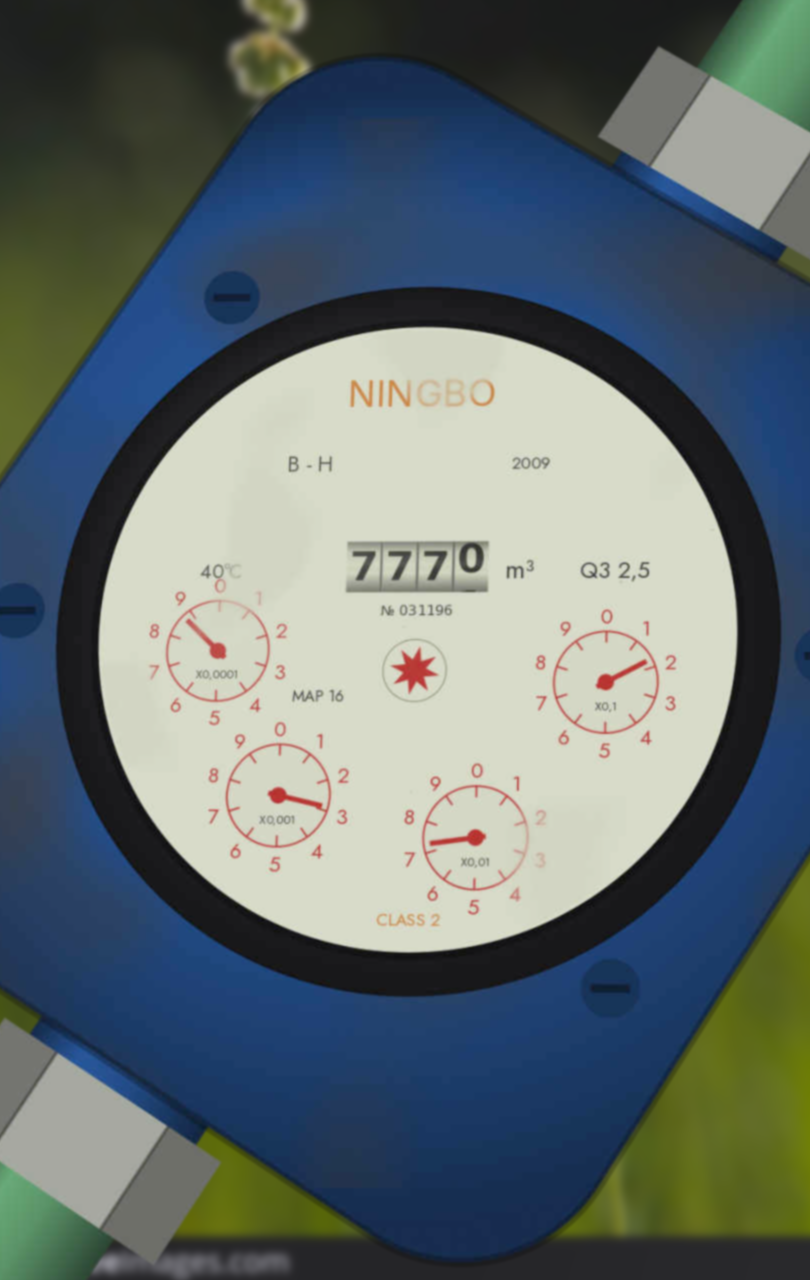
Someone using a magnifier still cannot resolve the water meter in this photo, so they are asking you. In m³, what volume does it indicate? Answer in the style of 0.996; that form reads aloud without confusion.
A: 7770.1728
